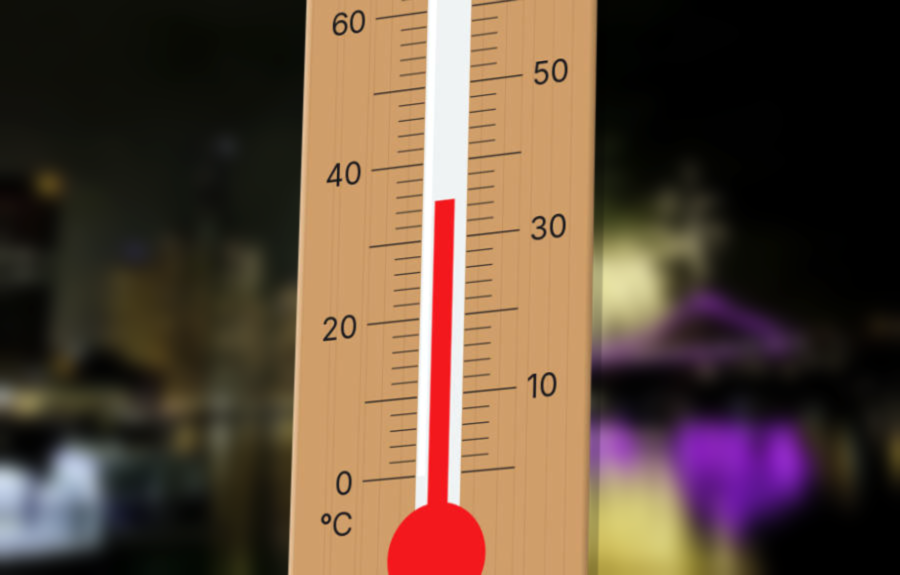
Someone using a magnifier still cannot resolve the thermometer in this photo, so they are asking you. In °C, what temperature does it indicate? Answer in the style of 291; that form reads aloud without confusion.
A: 35
